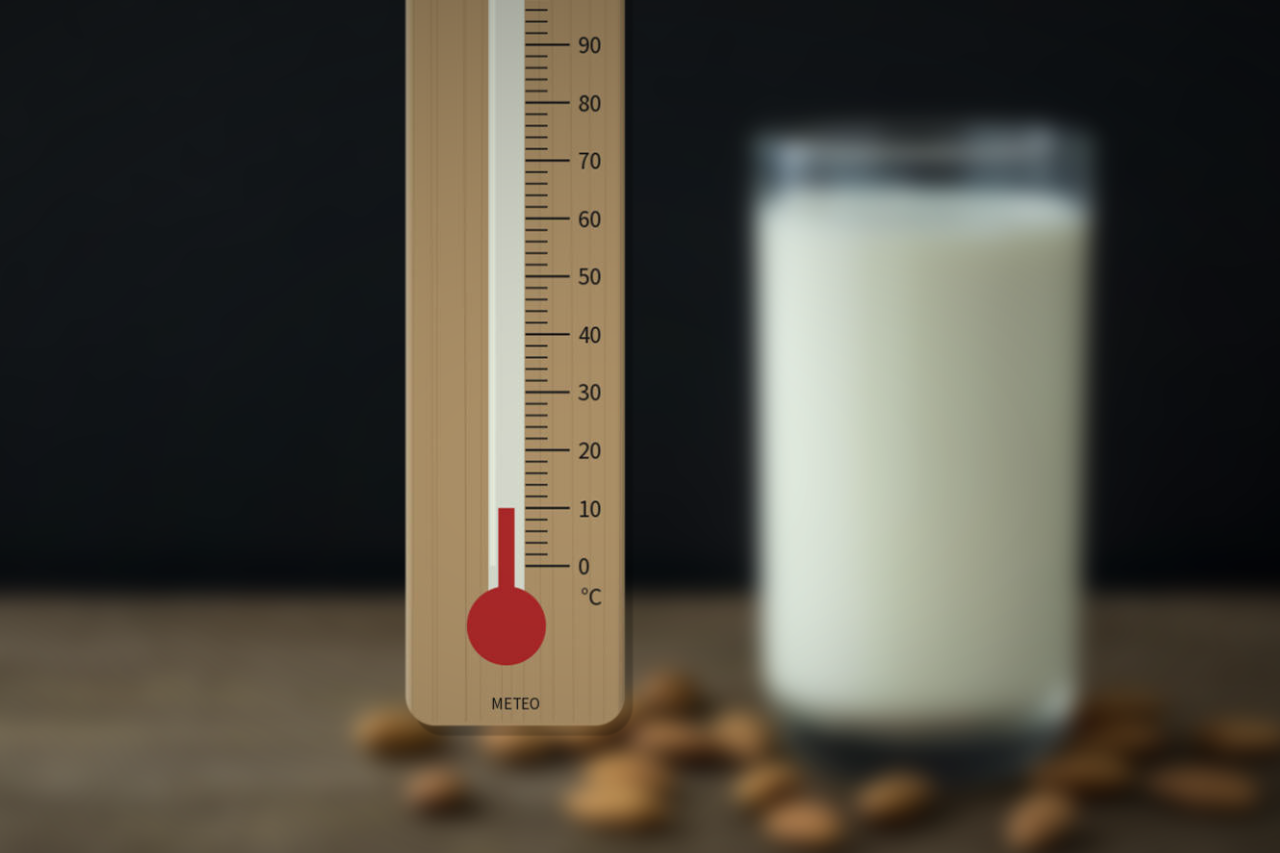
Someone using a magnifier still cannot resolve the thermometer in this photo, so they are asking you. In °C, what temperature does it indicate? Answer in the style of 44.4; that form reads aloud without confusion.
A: 10
